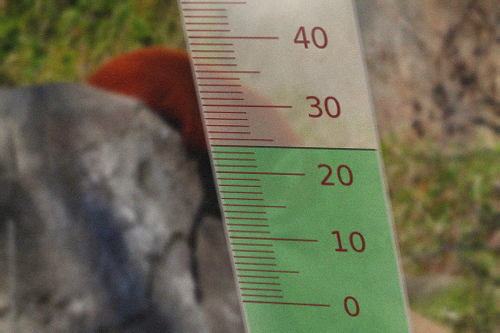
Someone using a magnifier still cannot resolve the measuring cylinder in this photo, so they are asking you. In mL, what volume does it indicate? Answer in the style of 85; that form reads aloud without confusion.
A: 24
